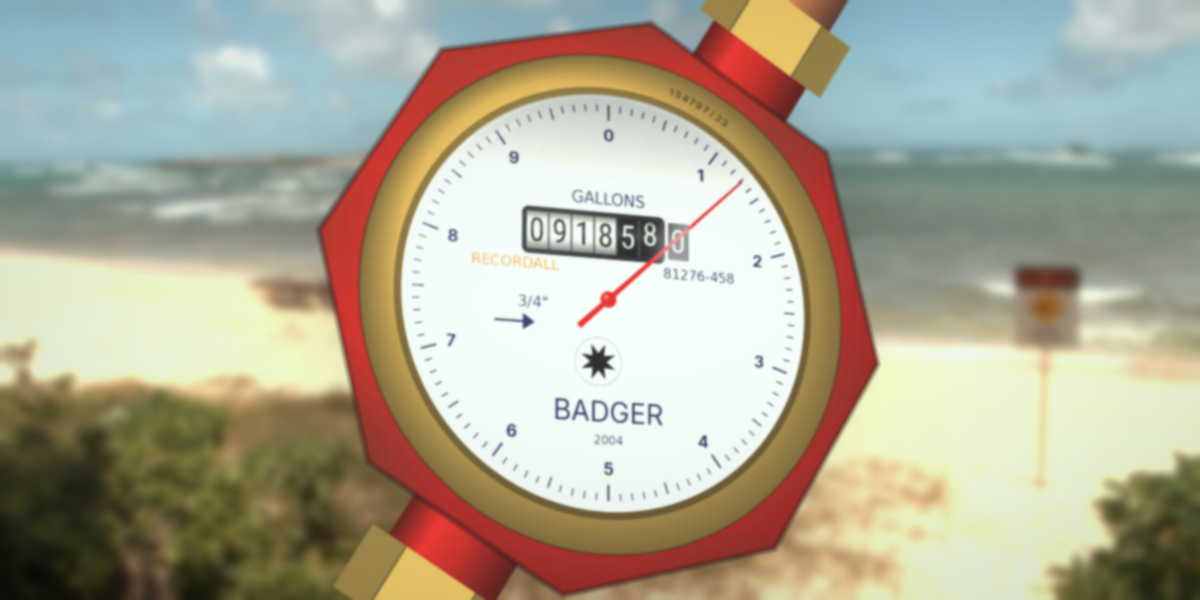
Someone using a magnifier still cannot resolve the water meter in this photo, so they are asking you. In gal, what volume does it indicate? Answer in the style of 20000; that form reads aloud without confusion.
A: 918581.3
